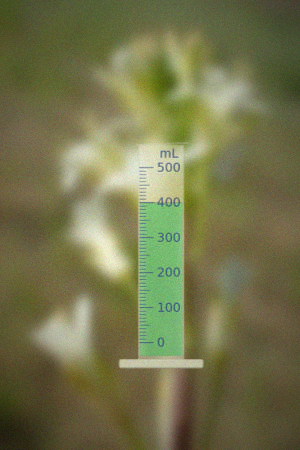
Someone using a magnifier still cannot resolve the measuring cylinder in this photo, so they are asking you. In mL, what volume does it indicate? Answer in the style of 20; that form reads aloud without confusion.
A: 400
